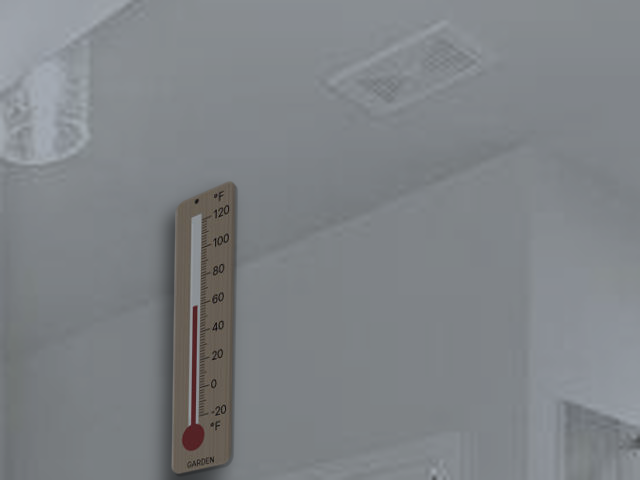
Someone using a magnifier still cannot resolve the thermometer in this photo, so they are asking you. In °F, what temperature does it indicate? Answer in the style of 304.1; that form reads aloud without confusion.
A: 60
